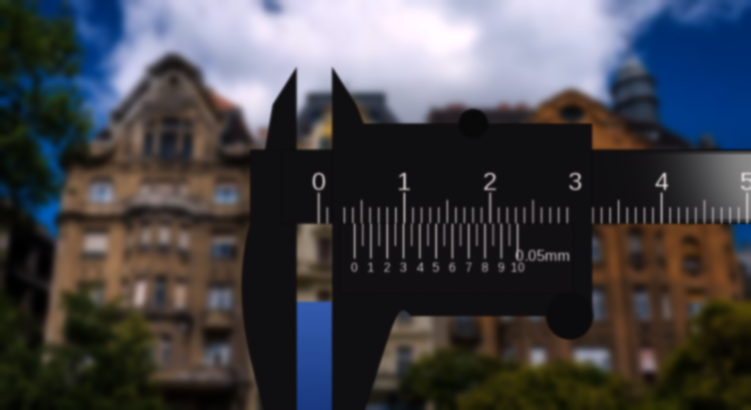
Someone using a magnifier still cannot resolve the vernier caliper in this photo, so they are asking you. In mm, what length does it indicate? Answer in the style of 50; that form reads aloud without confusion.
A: 4.2
